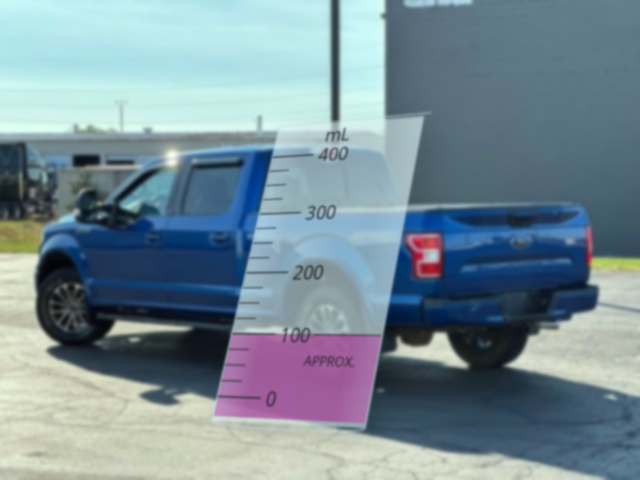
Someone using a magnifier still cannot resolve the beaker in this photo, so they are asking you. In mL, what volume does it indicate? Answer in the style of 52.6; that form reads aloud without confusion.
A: 100
